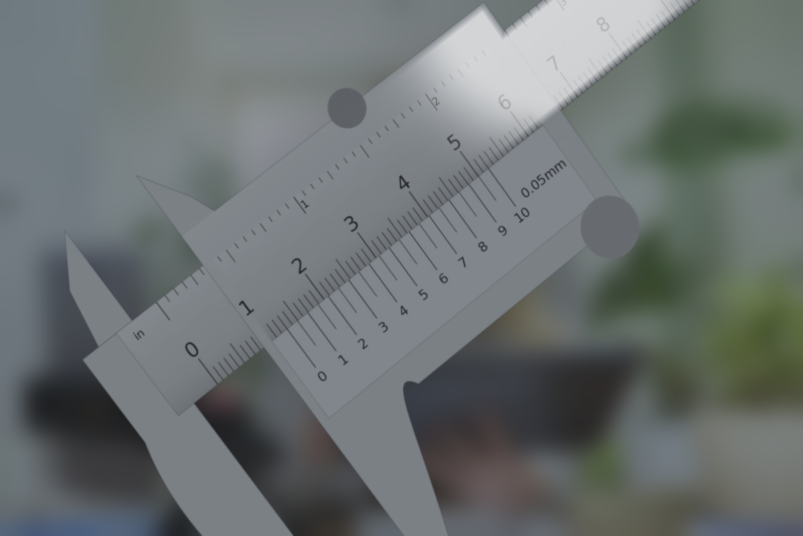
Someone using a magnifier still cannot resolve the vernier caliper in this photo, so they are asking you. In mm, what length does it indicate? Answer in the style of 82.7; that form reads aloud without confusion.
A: 13.0
